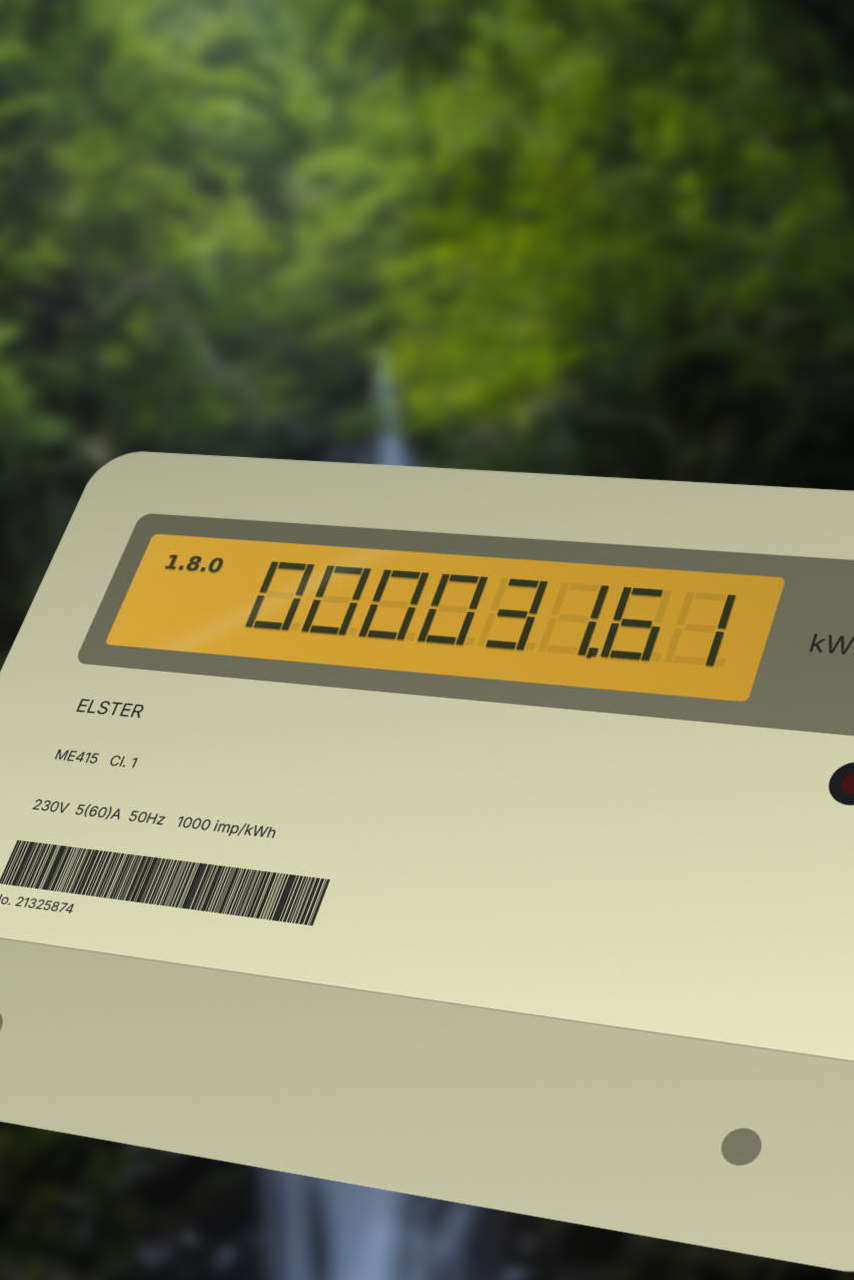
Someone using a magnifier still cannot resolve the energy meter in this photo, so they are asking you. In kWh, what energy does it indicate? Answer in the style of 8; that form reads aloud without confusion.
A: 31.61
